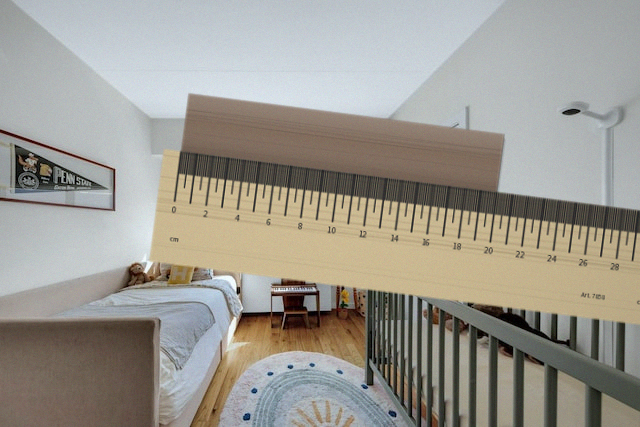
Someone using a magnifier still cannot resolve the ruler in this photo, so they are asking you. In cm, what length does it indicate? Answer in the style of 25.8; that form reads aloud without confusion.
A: 20
